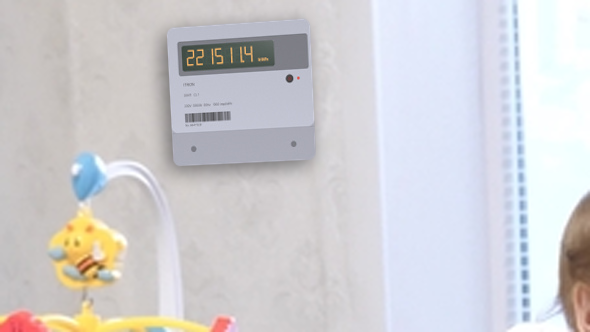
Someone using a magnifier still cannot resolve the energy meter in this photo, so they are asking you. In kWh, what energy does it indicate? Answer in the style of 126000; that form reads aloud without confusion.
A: 221511.4
